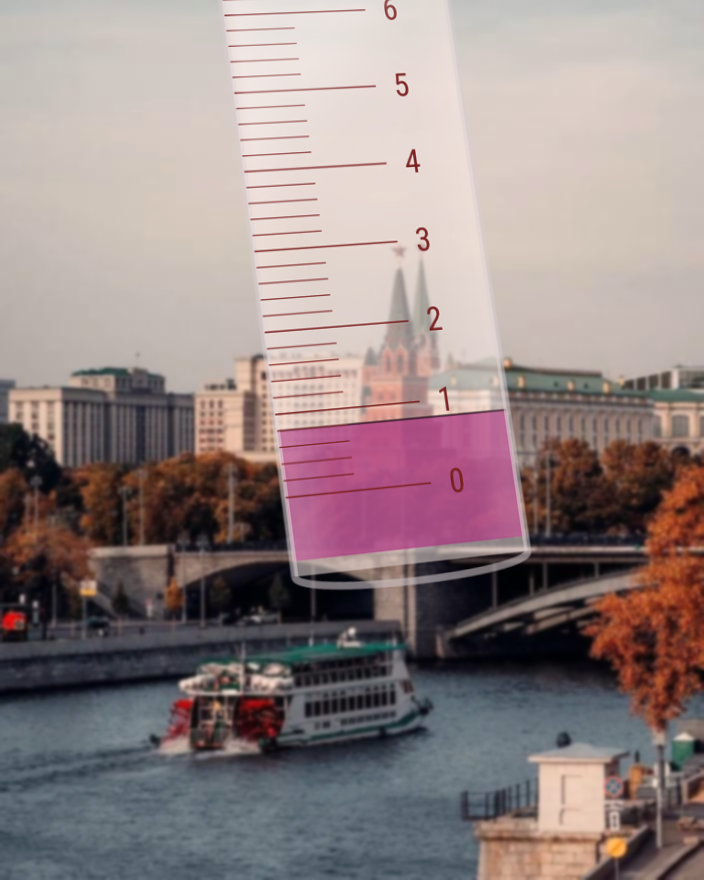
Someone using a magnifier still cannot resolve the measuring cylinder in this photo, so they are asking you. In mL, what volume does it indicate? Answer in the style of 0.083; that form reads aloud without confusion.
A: 0.8
